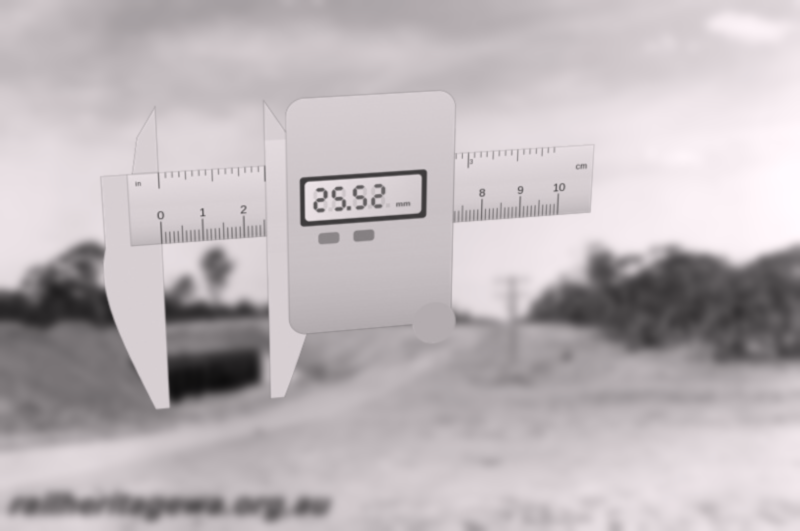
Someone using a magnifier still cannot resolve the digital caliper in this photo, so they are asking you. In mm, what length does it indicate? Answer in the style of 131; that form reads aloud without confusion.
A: 25.52
